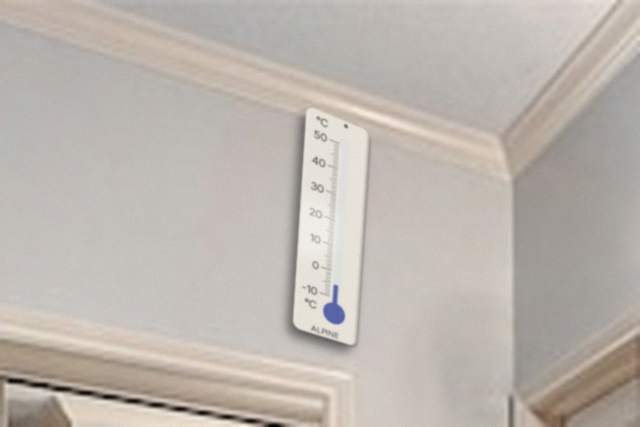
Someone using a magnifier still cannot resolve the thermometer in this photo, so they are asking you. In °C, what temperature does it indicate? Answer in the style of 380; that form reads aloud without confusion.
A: -5
